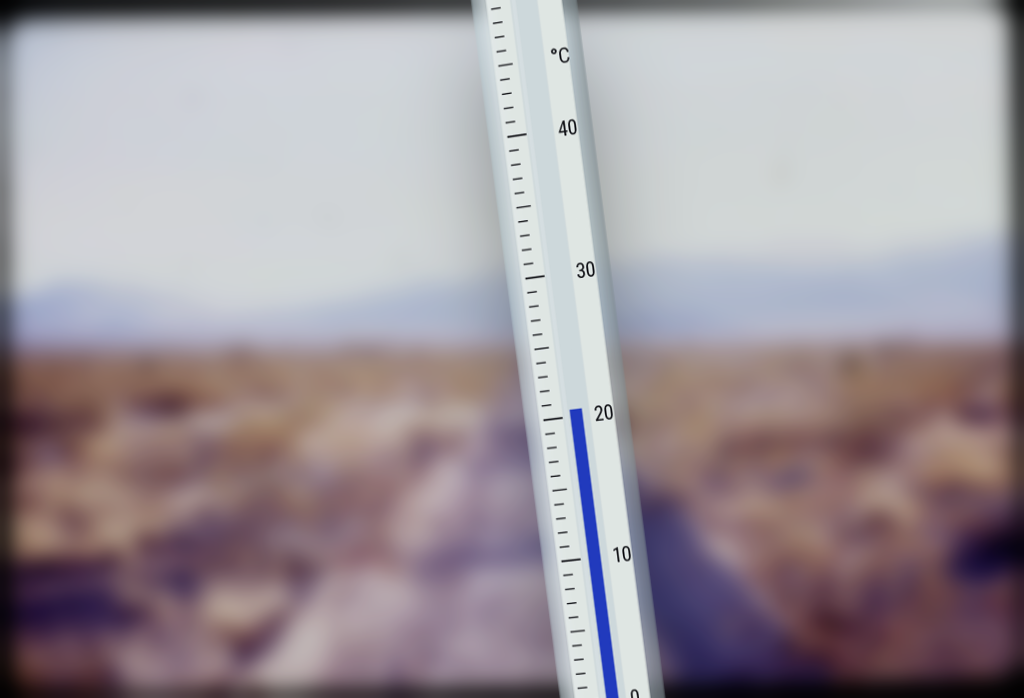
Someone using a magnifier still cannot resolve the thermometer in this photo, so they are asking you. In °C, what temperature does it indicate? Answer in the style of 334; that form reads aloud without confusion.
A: 20.5
